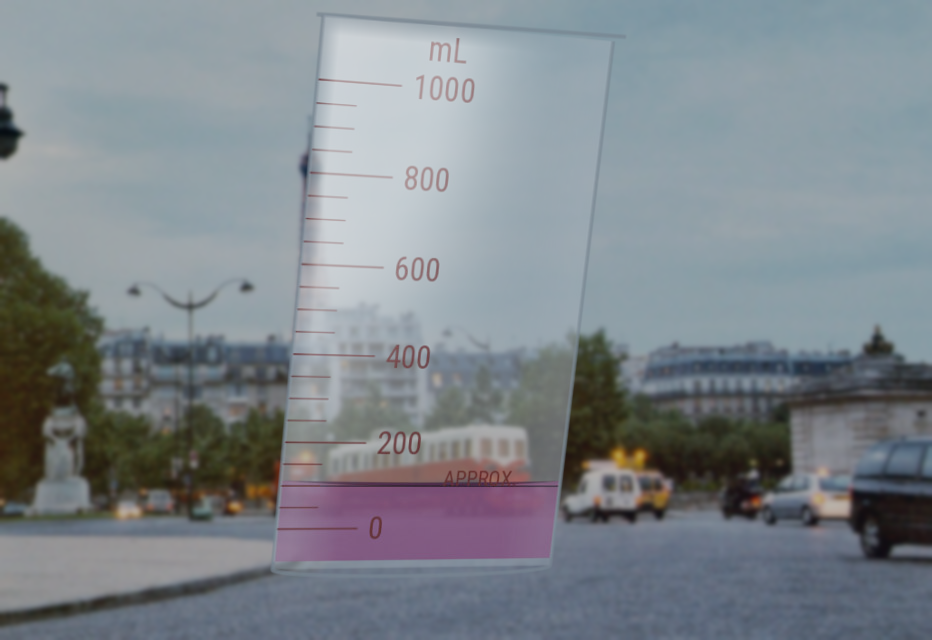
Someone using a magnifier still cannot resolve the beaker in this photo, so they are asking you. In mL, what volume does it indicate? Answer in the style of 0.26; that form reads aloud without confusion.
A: 100
